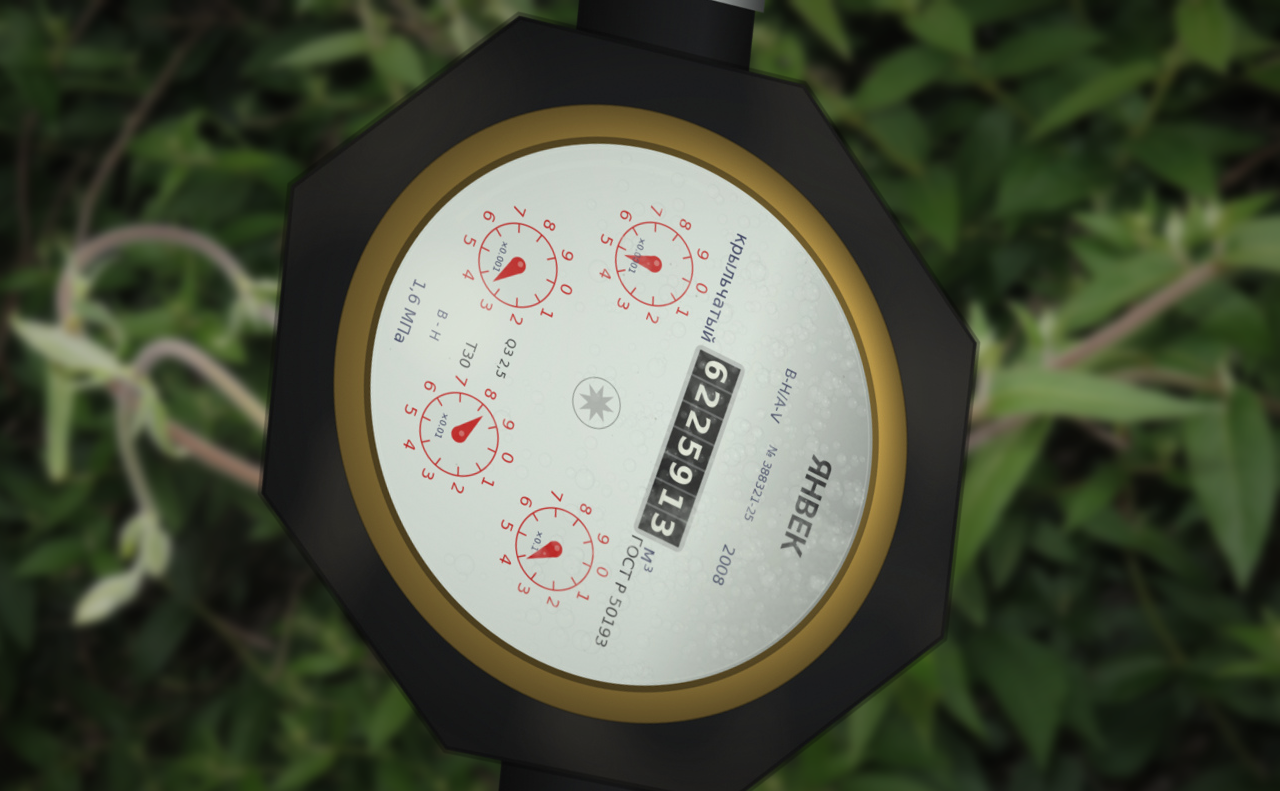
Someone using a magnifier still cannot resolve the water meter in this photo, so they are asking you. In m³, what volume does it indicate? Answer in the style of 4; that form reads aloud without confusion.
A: 6225913.3834
